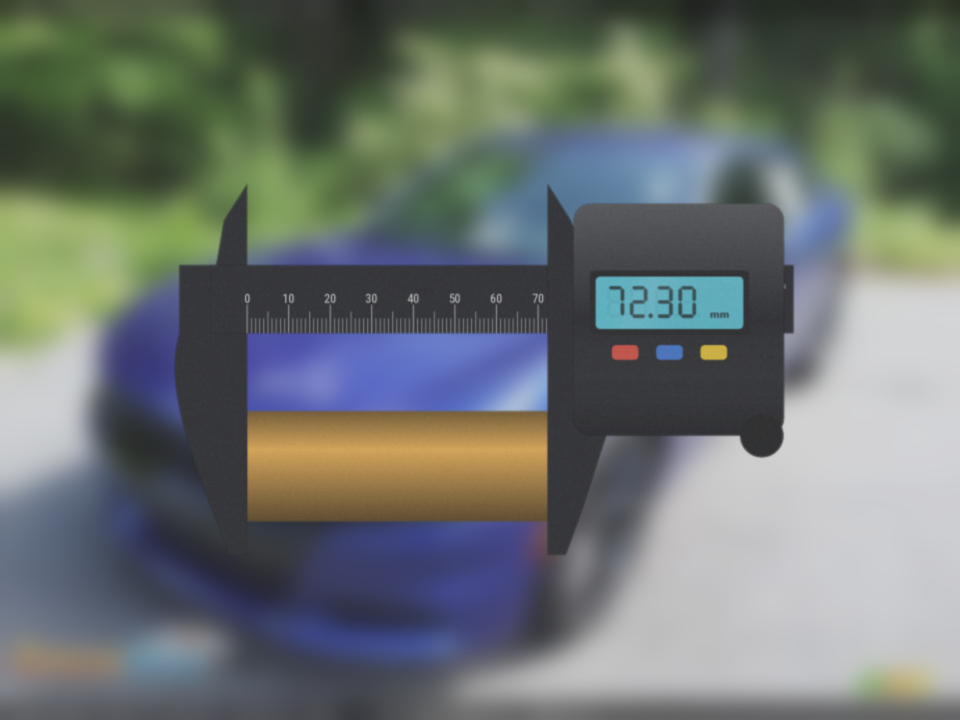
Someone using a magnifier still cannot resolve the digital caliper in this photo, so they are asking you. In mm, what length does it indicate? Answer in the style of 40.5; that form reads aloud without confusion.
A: 72.30
